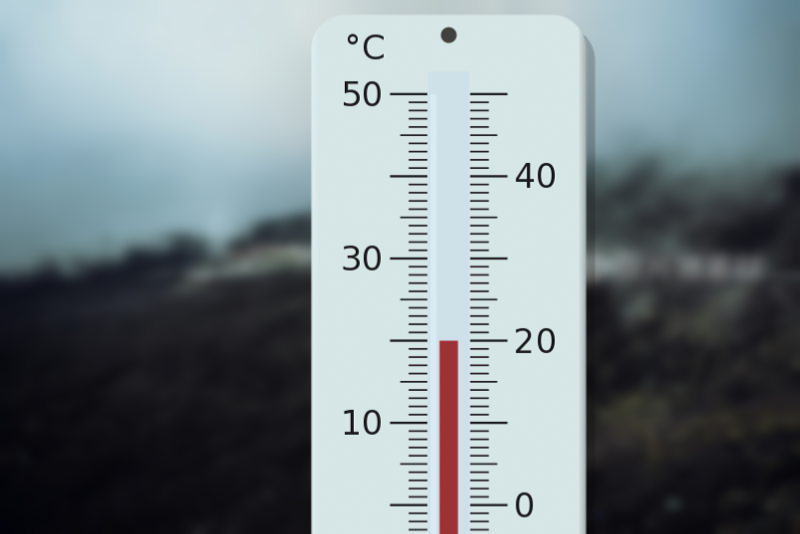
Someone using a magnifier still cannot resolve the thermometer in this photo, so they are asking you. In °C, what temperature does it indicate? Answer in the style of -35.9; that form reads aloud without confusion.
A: 20
